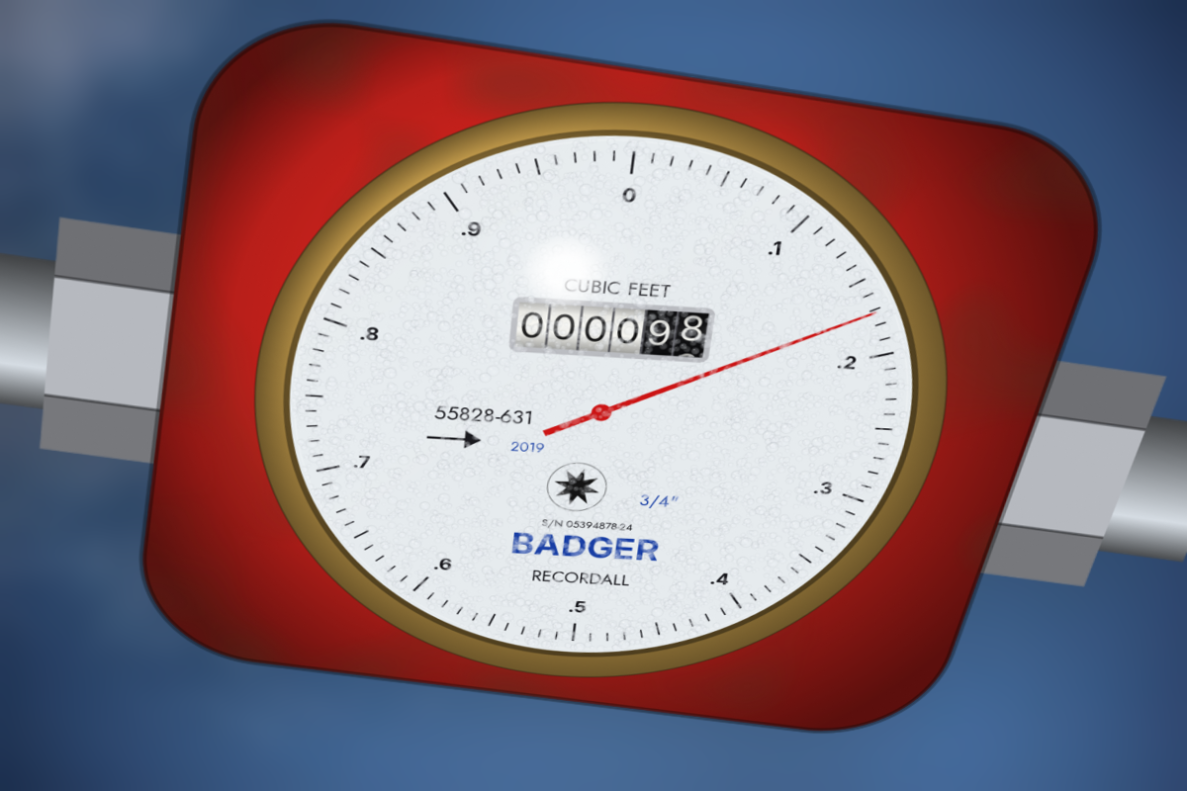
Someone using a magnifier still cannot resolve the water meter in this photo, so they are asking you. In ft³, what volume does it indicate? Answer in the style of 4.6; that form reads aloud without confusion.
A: 98.17
